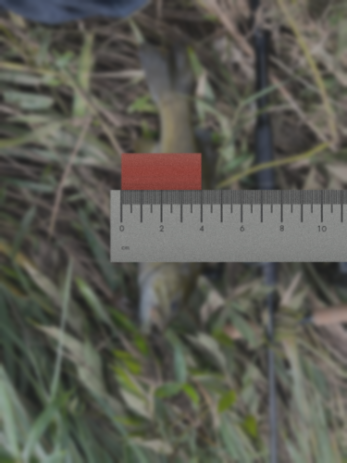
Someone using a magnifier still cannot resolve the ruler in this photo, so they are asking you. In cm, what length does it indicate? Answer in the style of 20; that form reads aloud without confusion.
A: 4
